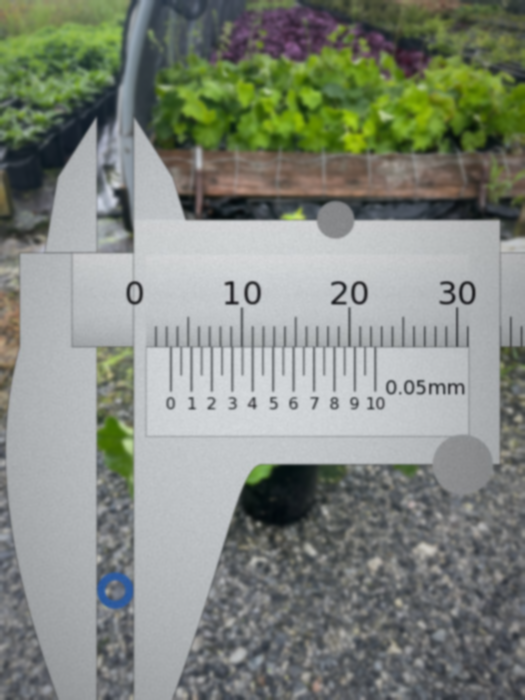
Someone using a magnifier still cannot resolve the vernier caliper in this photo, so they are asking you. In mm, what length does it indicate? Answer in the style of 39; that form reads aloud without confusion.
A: 3.4
